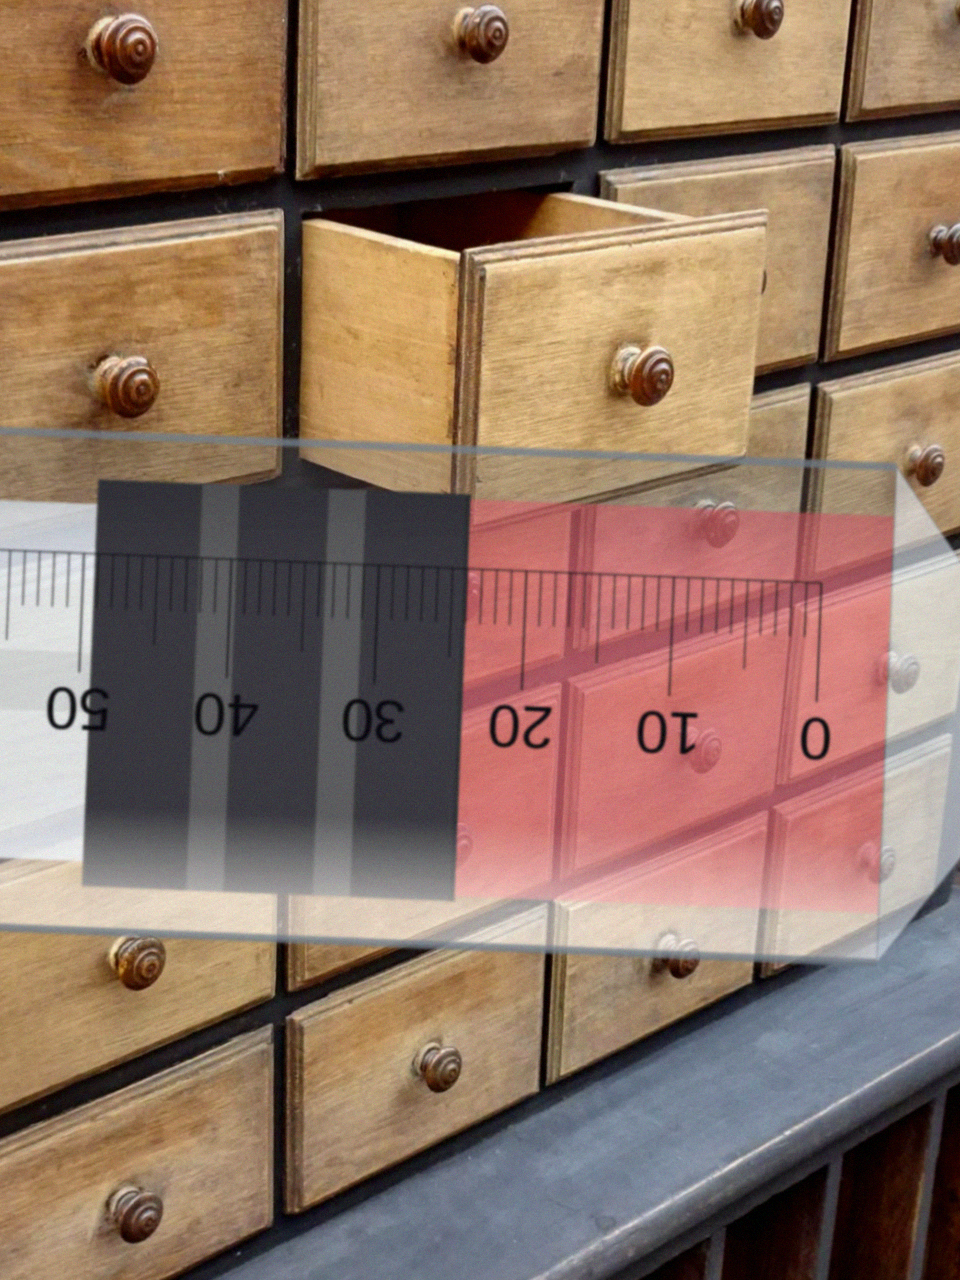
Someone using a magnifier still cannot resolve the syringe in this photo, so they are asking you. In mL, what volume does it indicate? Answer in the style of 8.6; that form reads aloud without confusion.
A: 24
